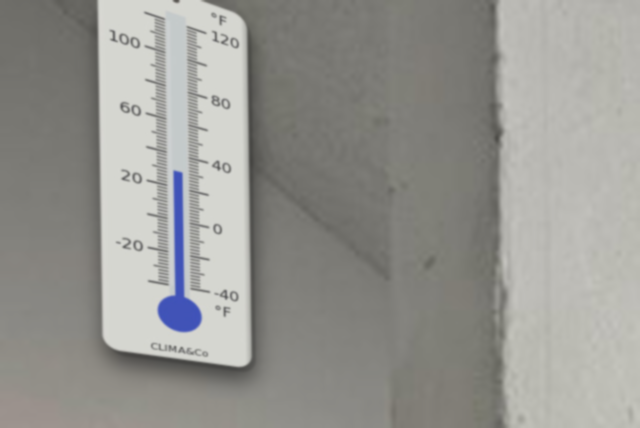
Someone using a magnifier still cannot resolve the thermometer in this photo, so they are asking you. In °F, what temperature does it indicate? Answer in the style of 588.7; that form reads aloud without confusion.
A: 30
